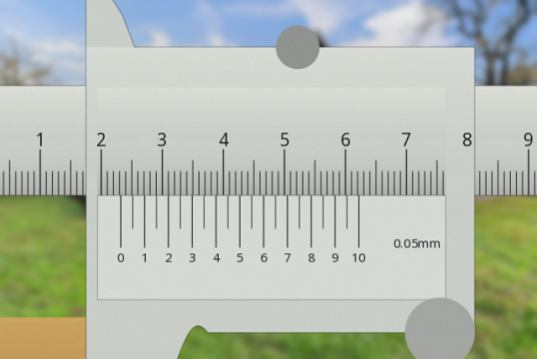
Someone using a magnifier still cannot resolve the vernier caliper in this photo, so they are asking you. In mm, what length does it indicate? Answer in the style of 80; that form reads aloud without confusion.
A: 23.2
